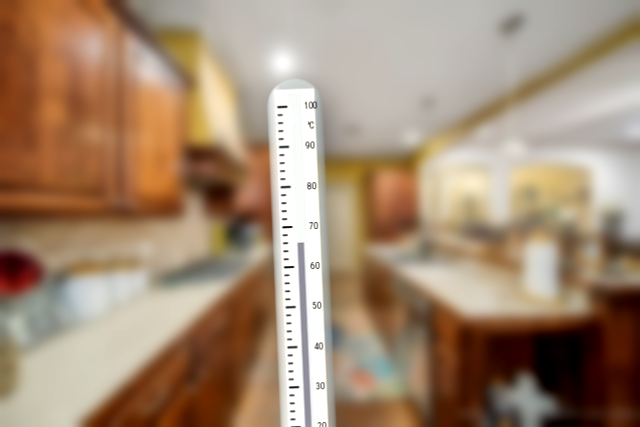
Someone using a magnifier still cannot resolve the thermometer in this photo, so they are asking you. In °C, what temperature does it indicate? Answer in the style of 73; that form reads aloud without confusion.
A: 66
